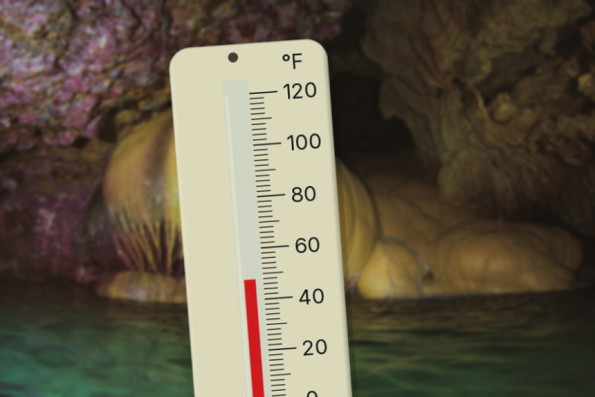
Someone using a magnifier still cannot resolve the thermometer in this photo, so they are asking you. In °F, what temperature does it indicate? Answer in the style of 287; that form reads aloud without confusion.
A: 48
